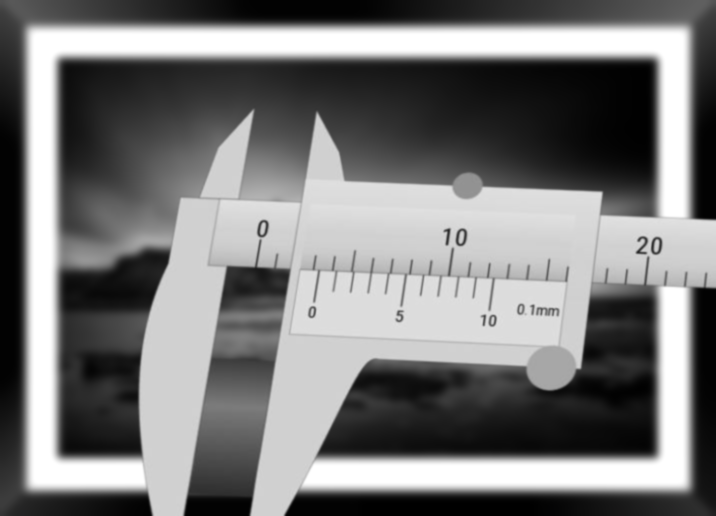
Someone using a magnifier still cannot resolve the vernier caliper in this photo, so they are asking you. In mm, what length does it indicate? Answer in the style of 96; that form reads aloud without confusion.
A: 3.3
